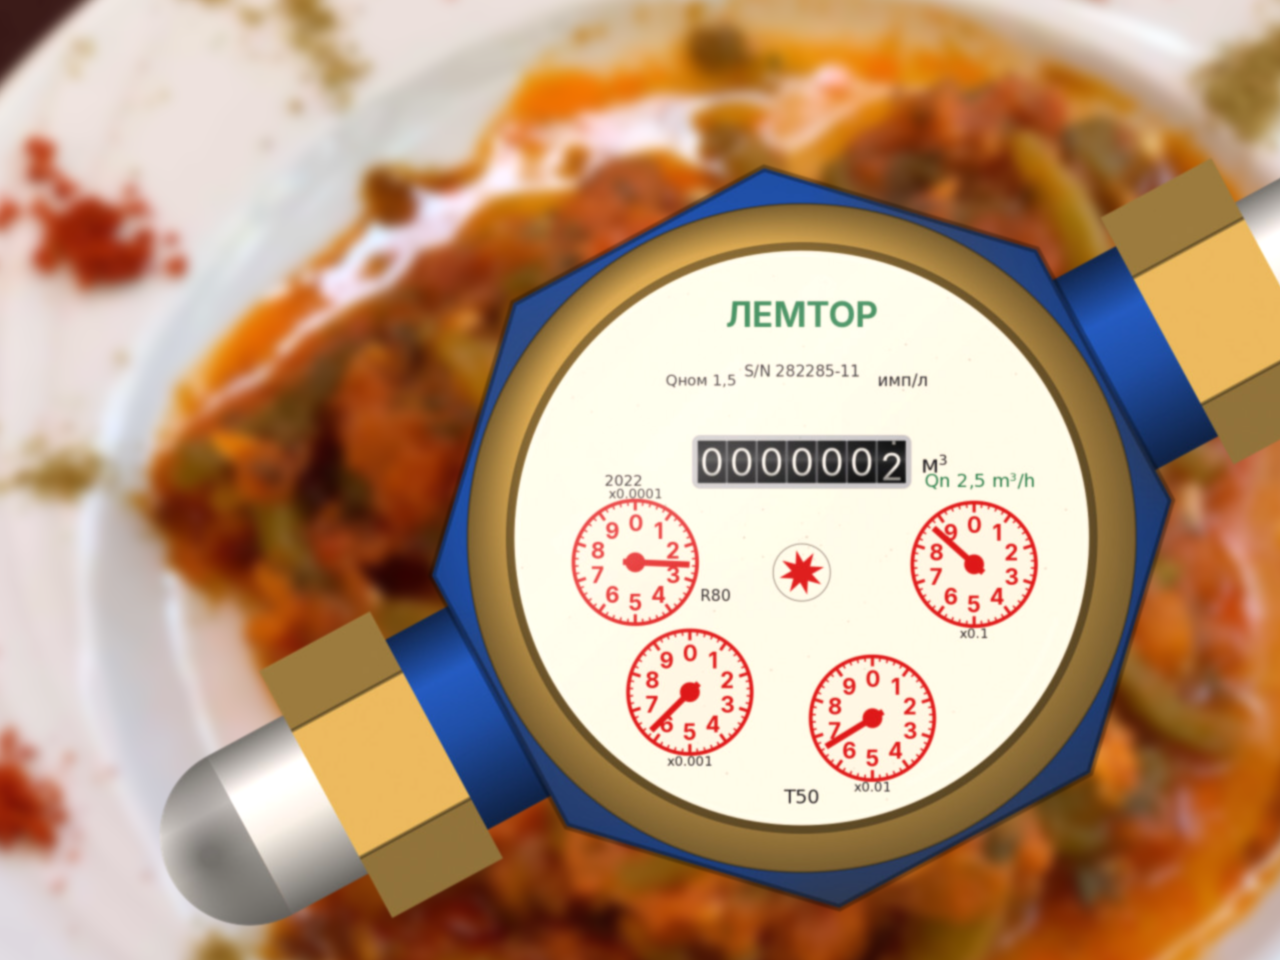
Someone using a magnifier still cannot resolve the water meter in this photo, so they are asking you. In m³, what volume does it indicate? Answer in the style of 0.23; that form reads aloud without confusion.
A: 1.8662
